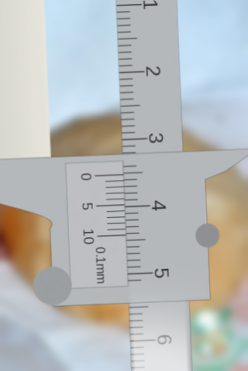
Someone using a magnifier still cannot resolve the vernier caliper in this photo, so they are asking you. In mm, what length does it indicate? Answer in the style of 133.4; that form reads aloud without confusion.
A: 35.2
